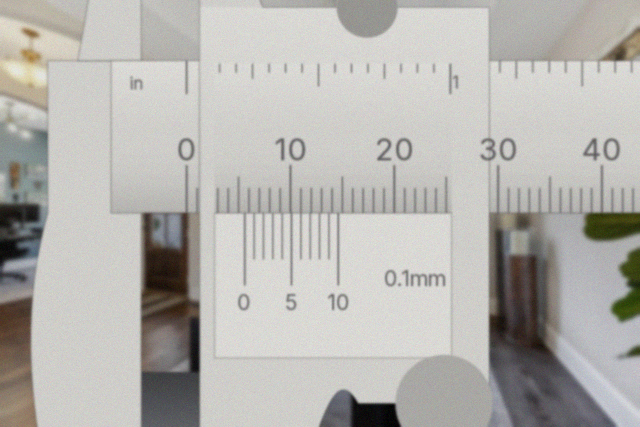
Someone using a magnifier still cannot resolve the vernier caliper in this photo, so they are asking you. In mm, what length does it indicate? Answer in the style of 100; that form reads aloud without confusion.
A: 5.6
